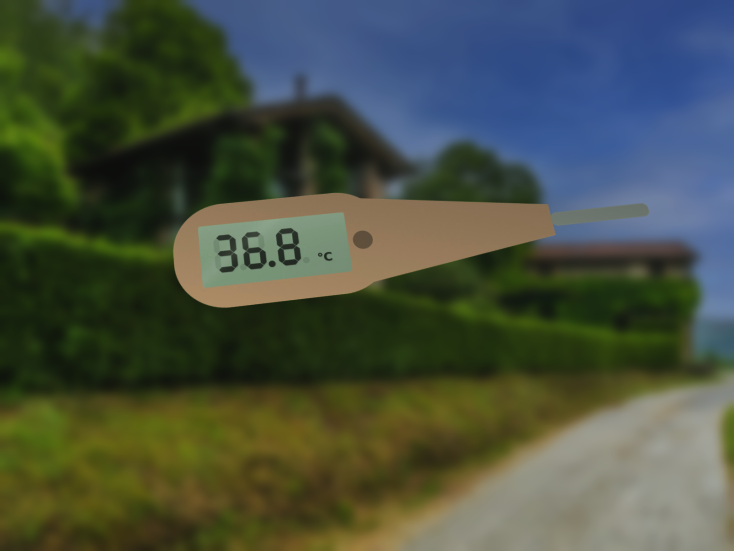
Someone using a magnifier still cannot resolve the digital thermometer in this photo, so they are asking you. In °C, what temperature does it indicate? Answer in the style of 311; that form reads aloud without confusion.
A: 36.8
